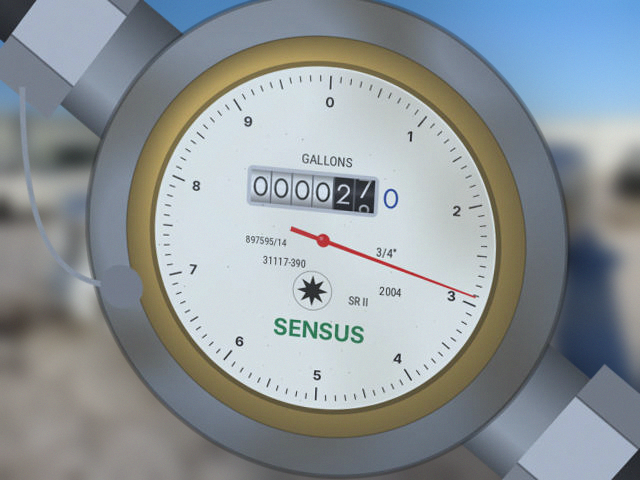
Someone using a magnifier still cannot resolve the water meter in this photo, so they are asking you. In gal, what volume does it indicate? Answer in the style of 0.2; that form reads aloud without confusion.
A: 272.9
